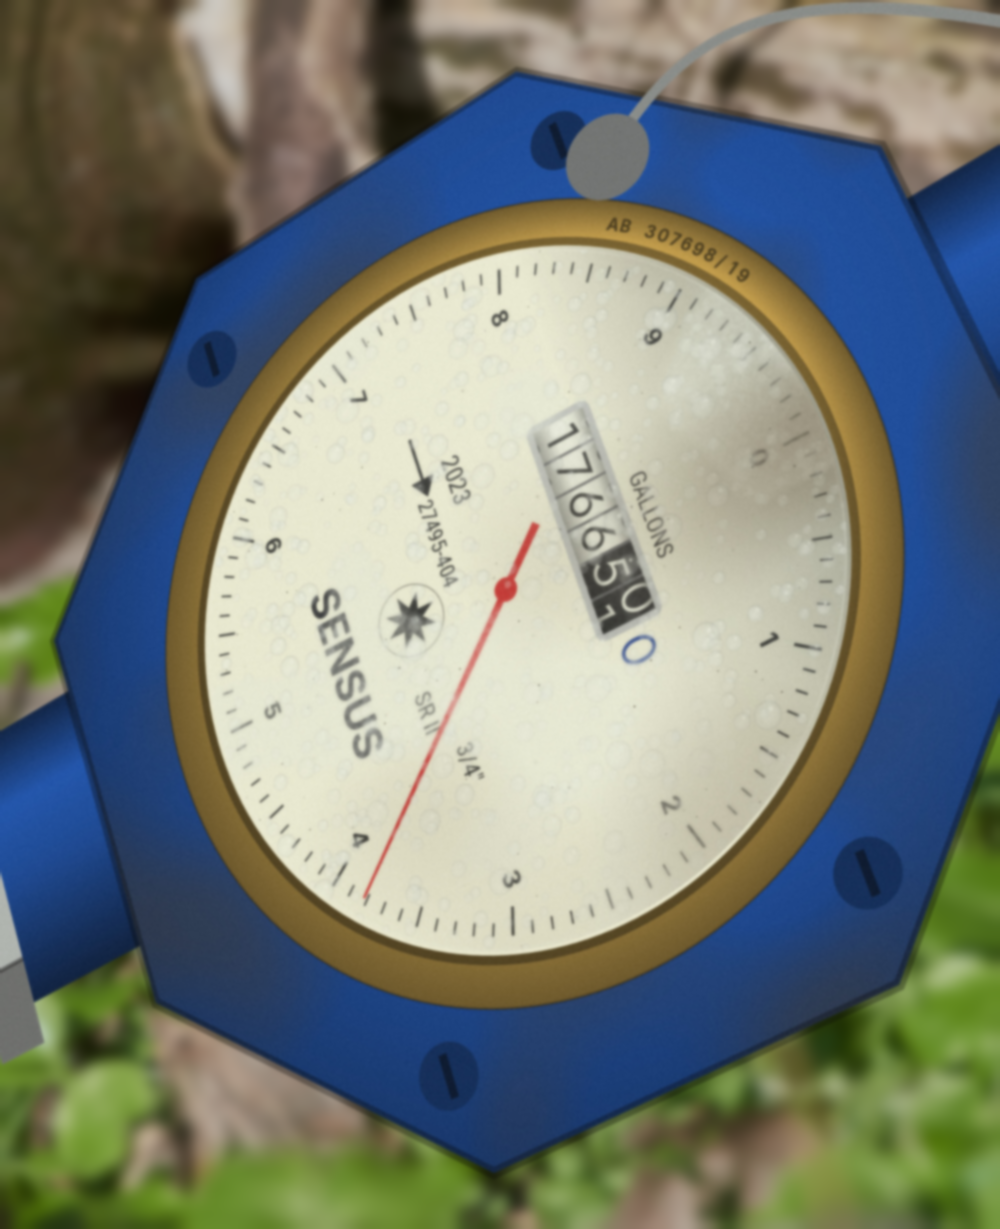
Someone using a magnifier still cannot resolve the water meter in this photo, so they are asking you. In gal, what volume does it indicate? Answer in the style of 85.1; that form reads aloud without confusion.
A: 1766503.8
